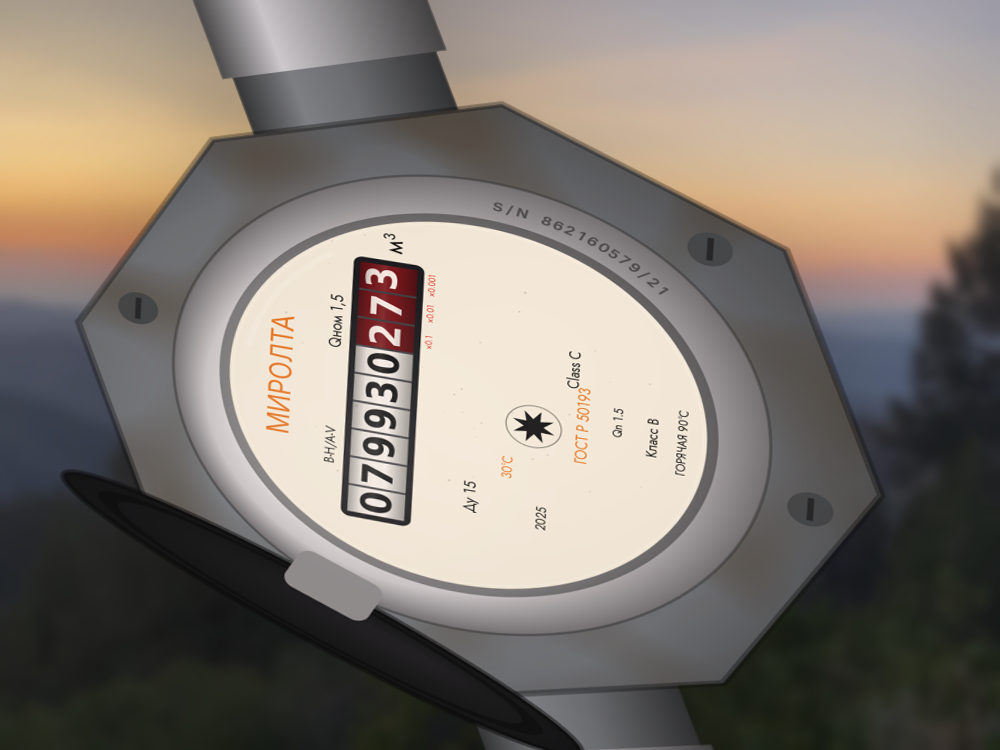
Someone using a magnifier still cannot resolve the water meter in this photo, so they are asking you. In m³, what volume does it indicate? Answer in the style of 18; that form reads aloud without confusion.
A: 79930.273
